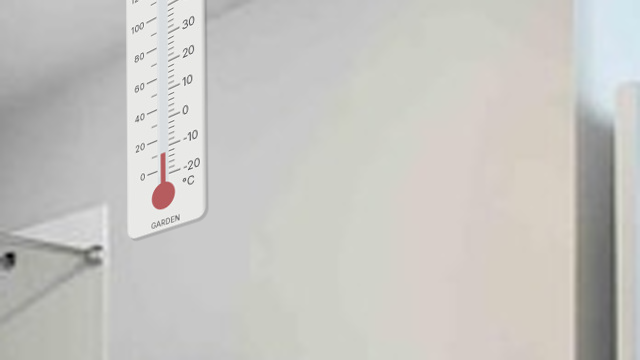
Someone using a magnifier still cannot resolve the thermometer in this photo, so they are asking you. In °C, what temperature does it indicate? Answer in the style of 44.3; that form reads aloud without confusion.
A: -12
